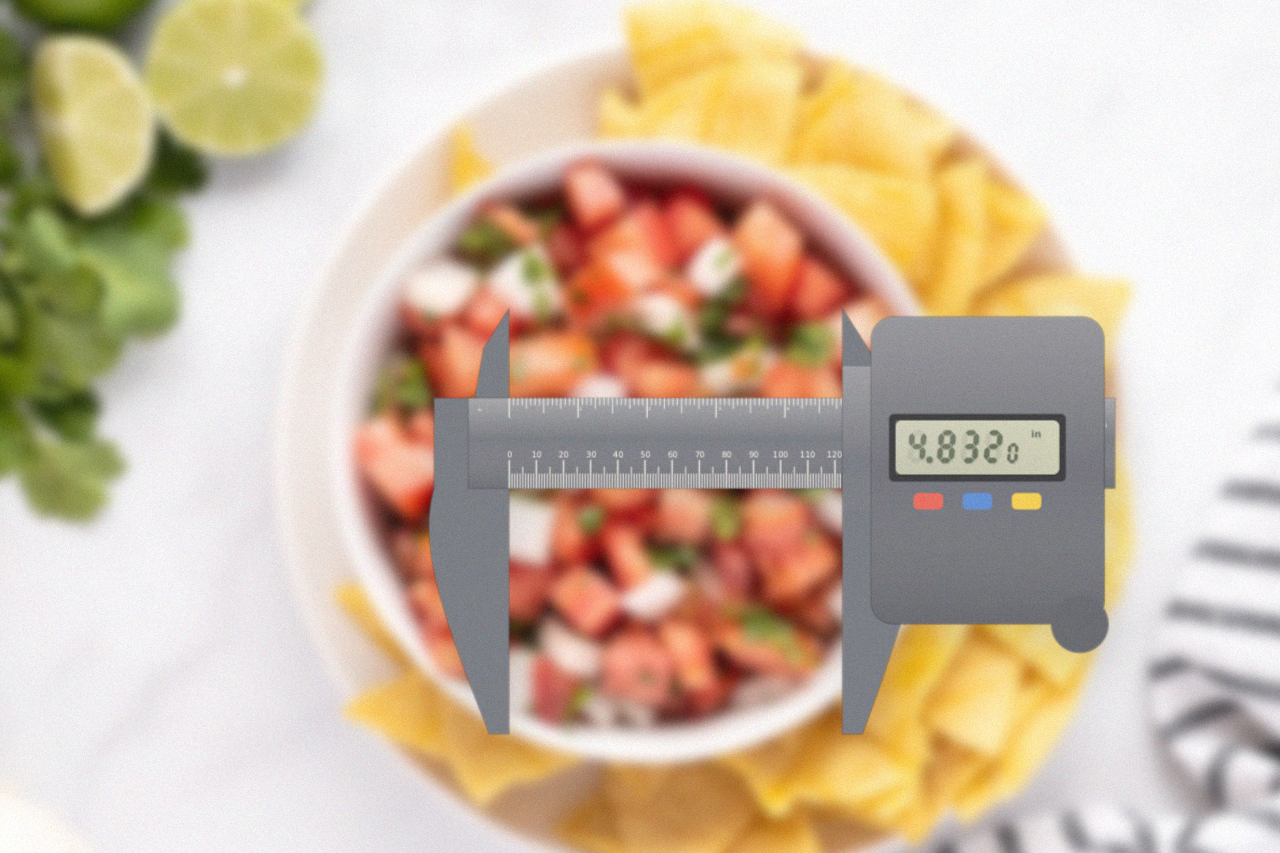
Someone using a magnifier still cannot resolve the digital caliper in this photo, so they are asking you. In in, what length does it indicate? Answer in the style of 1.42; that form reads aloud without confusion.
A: 4.8320
